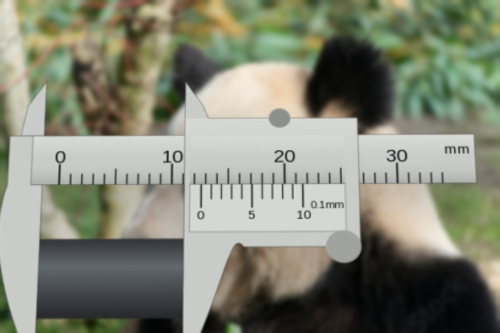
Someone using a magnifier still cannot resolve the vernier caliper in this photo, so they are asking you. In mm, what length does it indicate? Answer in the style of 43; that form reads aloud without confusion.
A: 12.6
